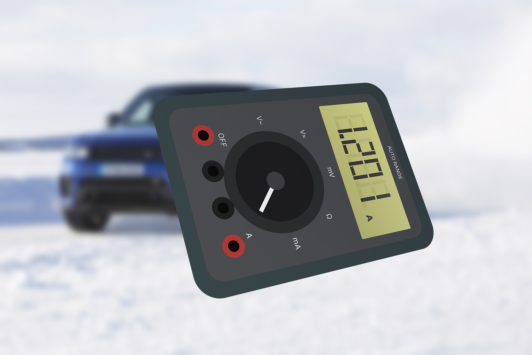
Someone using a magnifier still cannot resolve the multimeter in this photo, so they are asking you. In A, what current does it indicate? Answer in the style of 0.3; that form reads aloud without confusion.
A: 1.201
